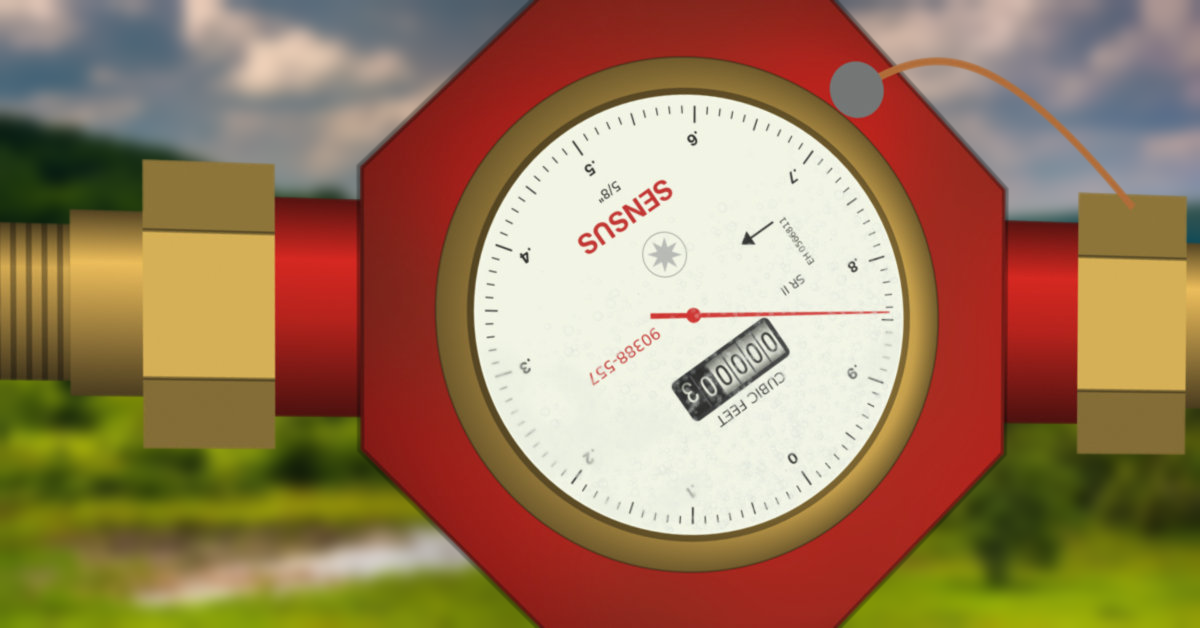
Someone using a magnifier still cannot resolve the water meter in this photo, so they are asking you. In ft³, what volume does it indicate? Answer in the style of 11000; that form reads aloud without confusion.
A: 2.84
